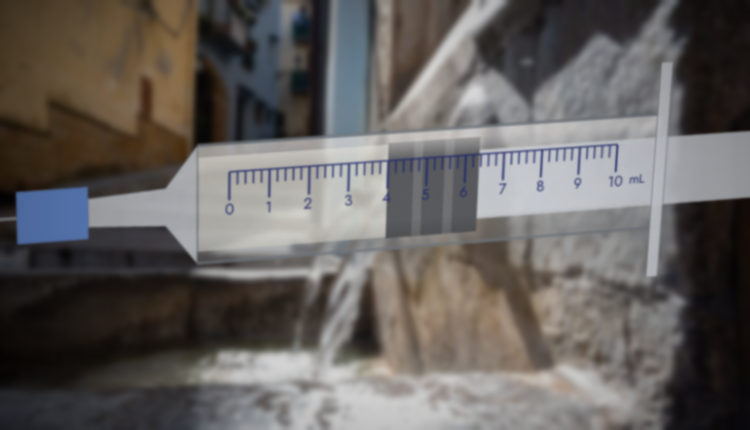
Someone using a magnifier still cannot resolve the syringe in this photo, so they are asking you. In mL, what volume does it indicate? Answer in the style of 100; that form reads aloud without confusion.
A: 4
